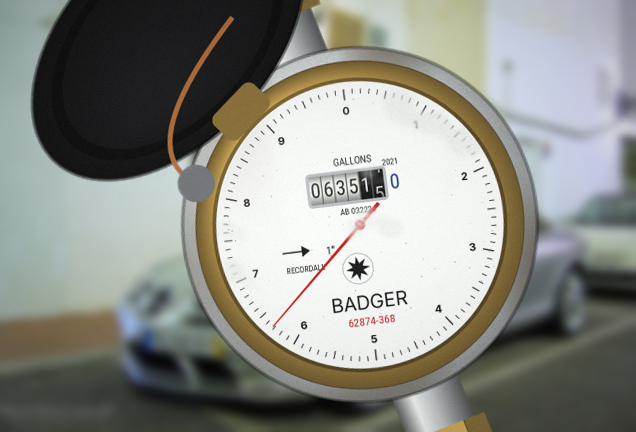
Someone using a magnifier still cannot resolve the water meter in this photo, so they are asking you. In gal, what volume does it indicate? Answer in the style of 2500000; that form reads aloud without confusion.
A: 635146.3
